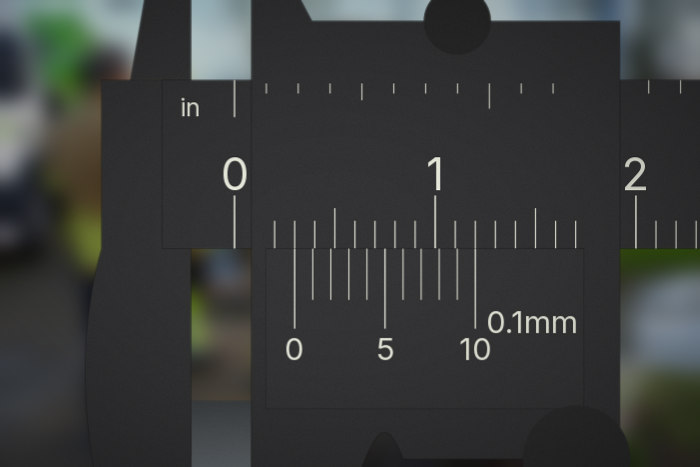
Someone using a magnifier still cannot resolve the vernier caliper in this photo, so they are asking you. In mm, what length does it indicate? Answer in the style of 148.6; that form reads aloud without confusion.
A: 3.0
